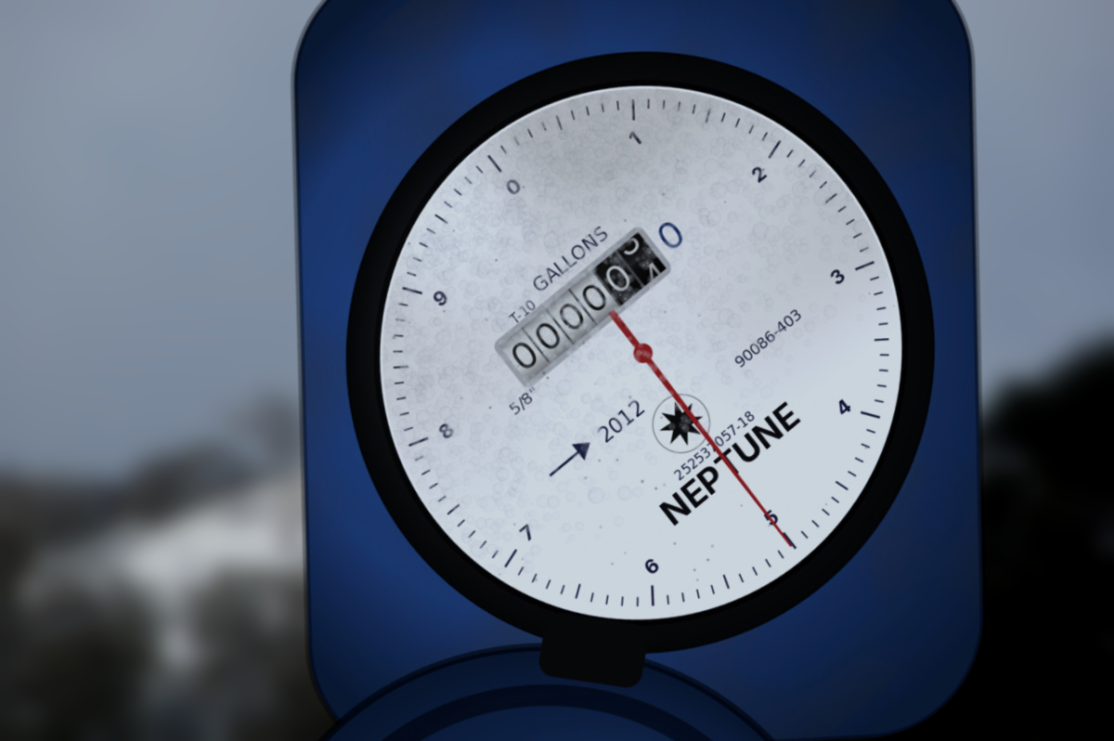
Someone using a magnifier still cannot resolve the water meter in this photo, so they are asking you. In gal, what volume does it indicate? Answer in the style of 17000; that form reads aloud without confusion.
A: 35.0
